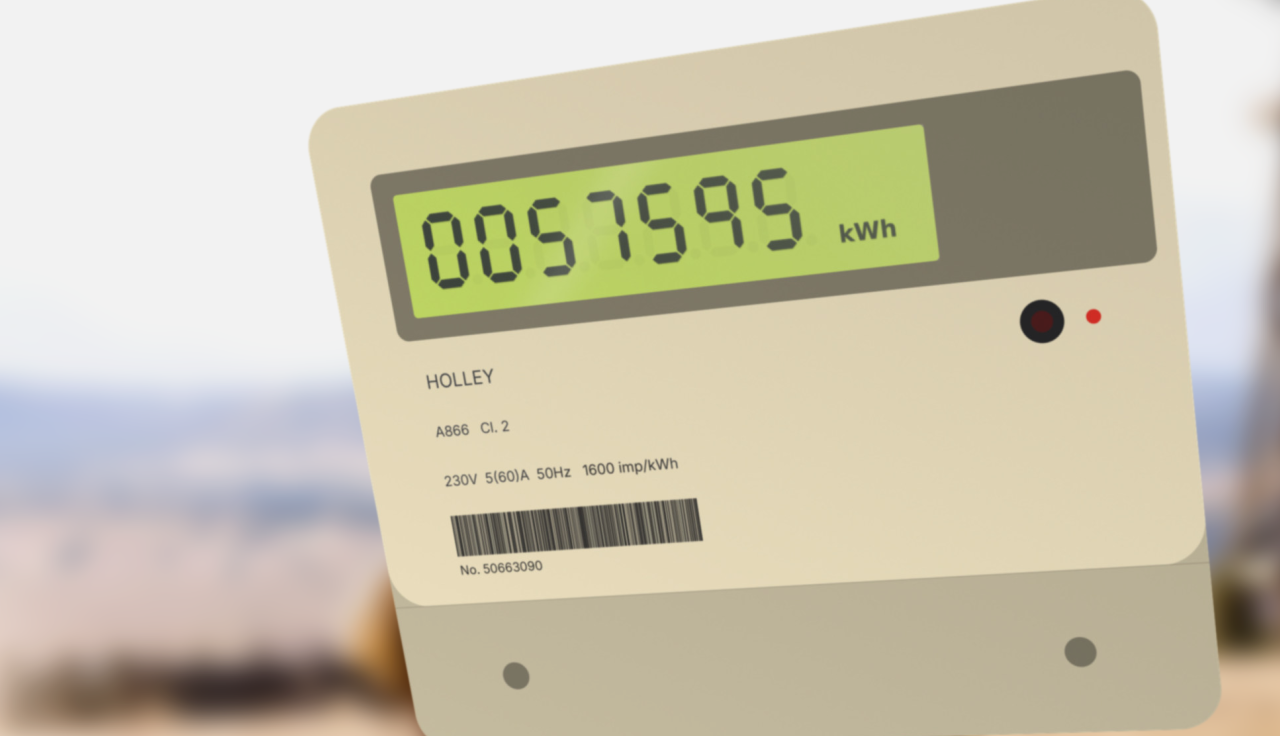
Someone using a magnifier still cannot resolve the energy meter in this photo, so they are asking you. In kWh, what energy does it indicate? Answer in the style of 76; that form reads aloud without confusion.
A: 57595
